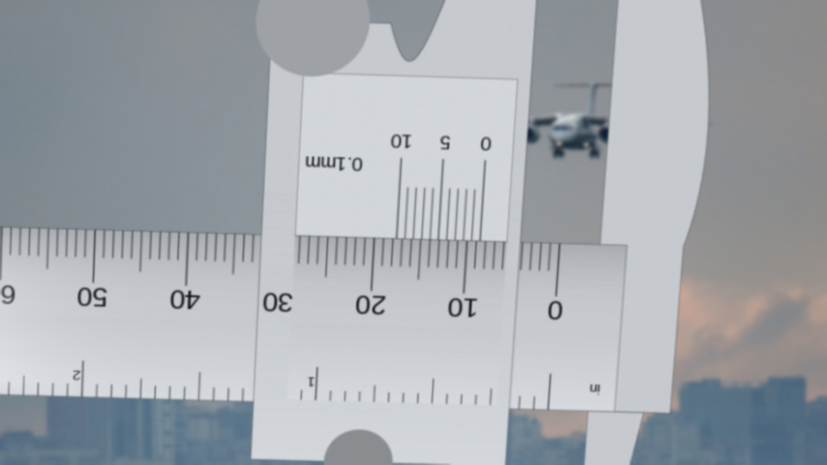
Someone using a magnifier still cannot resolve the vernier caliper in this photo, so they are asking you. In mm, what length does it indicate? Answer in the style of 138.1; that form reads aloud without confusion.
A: 8.6
